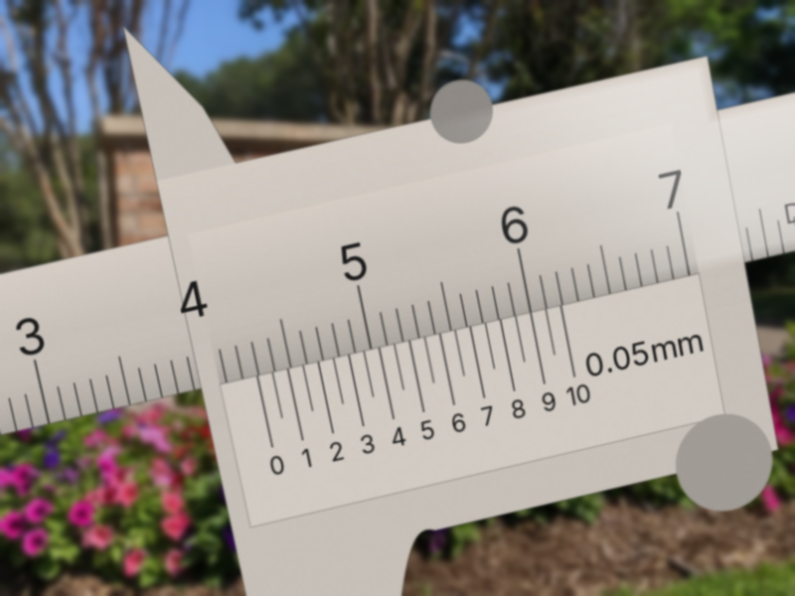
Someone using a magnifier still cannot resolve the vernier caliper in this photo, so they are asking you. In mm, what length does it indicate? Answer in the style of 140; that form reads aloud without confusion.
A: 42.9
